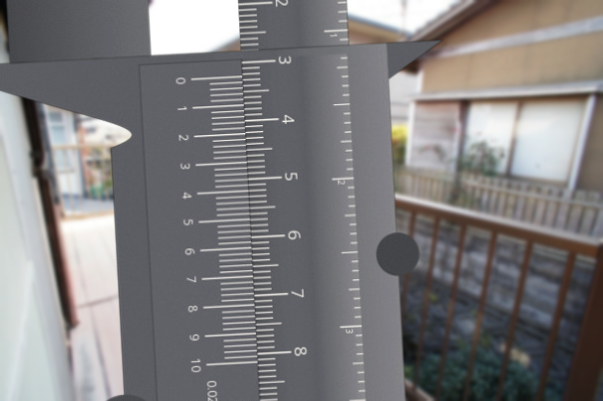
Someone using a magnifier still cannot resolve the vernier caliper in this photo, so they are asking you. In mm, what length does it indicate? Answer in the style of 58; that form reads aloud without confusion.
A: 32.4
